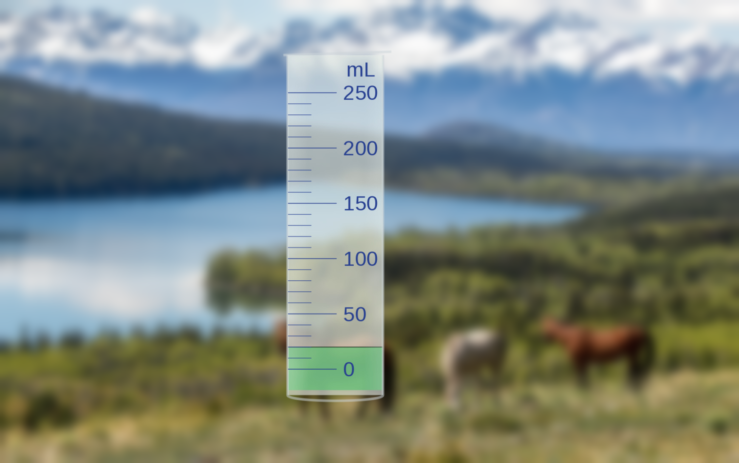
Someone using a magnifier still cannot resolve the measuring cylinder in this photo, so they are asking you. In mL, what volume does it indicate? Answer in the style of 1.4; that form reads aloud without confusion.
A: 20
